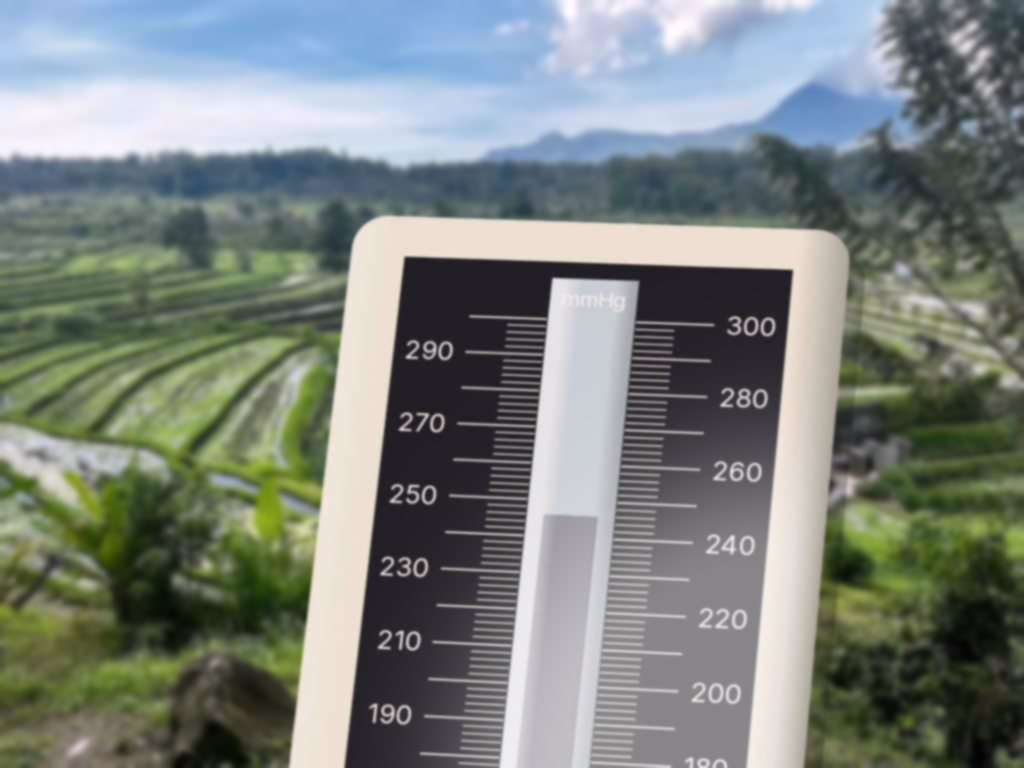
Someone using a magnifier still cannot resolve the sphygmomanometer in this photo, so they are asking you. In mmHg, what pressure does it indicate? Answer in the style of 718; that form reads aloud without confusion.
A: 246
